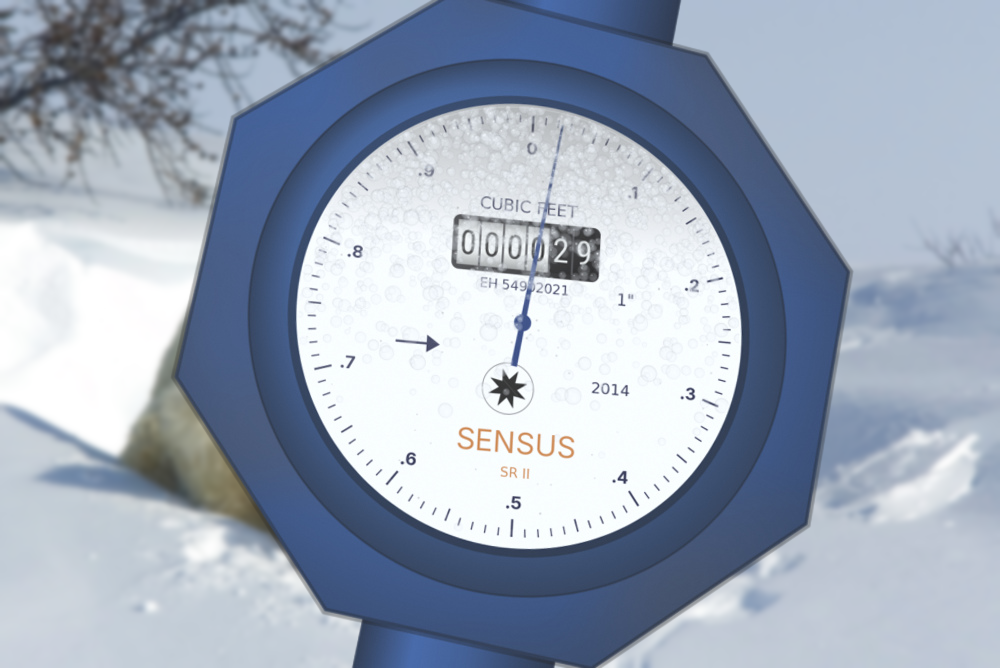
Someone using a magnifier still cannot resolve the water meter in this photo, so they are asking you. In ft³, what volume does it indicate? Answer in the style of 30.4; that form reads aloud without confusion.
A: 29.02
